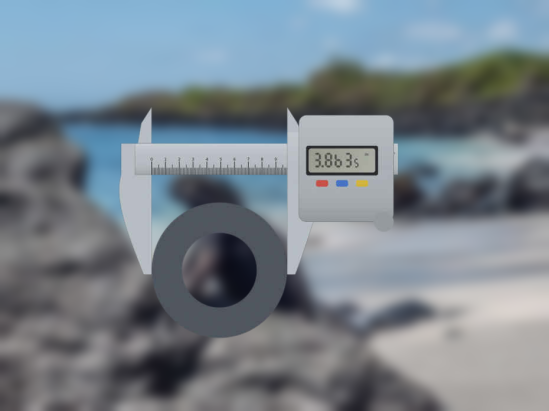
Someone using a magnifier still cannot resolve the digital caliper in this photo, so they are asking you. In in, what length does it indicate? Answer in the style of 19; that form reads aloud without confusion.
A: 3.8635
